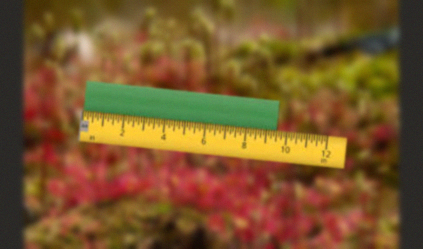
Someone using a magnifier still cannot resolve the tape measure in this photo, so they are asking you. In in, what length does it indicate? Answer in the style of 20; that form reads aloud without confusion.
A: 9.5
